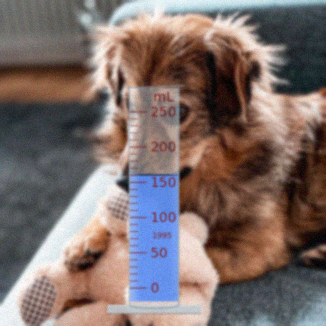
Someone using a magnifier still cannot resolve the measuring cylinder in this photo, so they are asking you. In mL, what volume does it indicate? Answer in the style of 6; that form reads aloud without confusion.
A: 160
